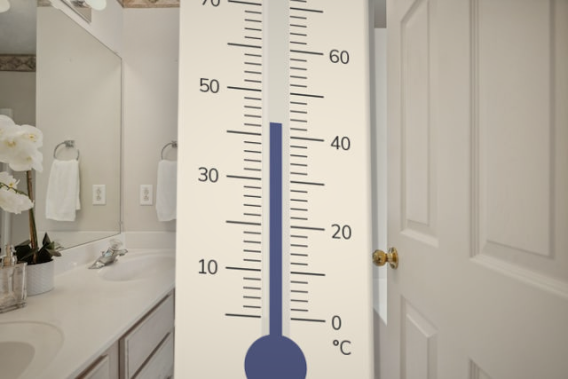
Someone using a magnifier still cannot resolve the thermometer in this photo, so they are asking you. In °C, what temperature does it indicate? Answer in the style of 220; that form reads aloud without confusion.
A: 43
